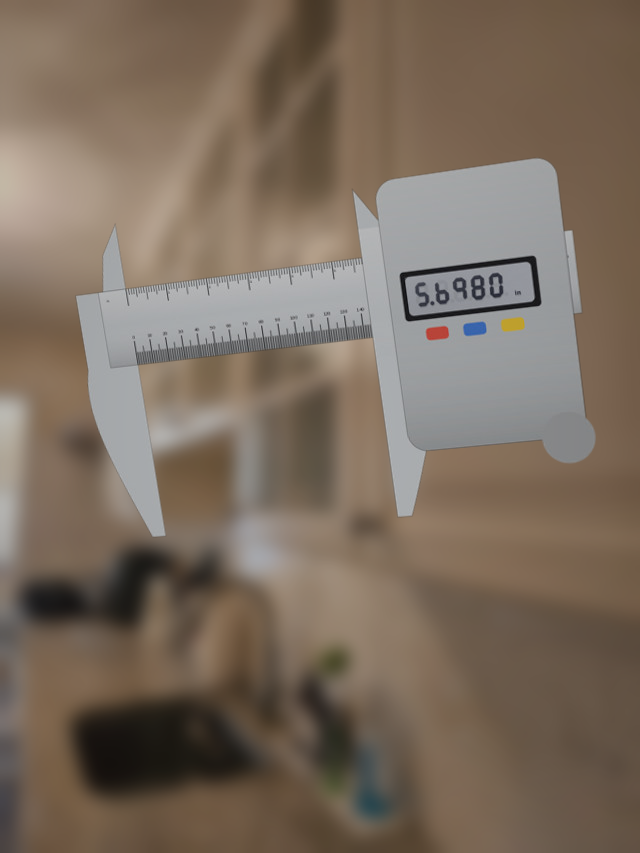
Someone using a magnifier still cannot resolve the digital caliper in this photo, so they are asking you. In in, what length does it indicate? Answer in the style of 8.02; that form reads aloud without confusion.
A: 5.6980
